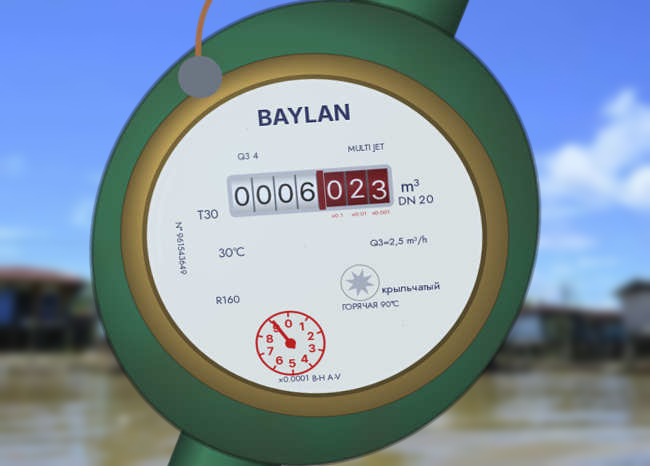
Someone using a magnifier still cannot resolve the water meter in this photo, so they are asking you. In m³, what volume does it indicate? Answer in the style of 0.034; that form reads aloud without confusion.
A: 6.0229
